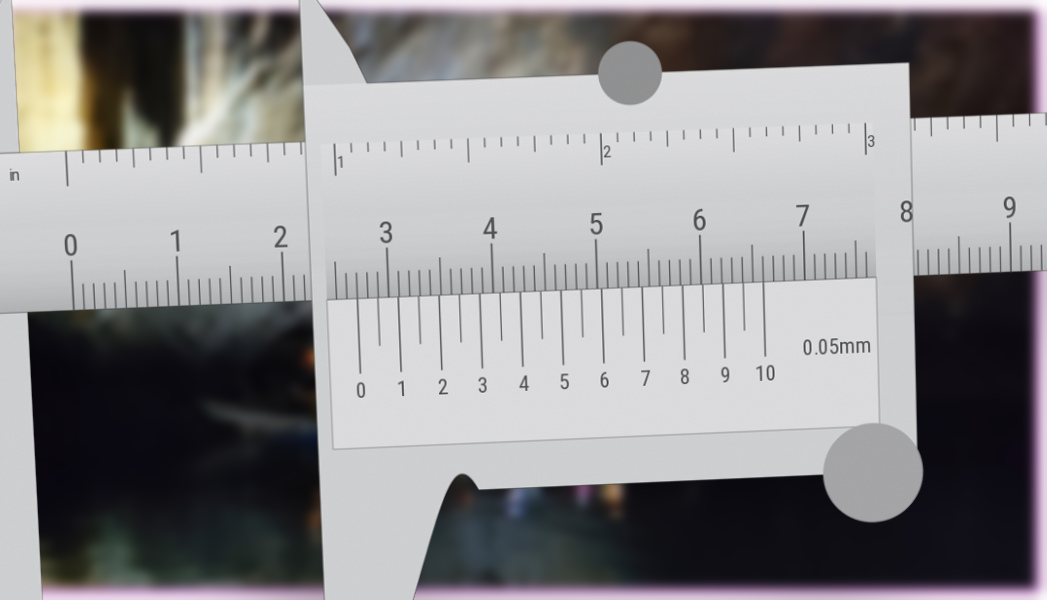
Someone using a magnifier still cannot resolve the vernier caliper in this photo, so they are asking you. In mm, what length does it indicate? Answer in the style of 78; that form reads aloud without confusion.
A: 27.0
